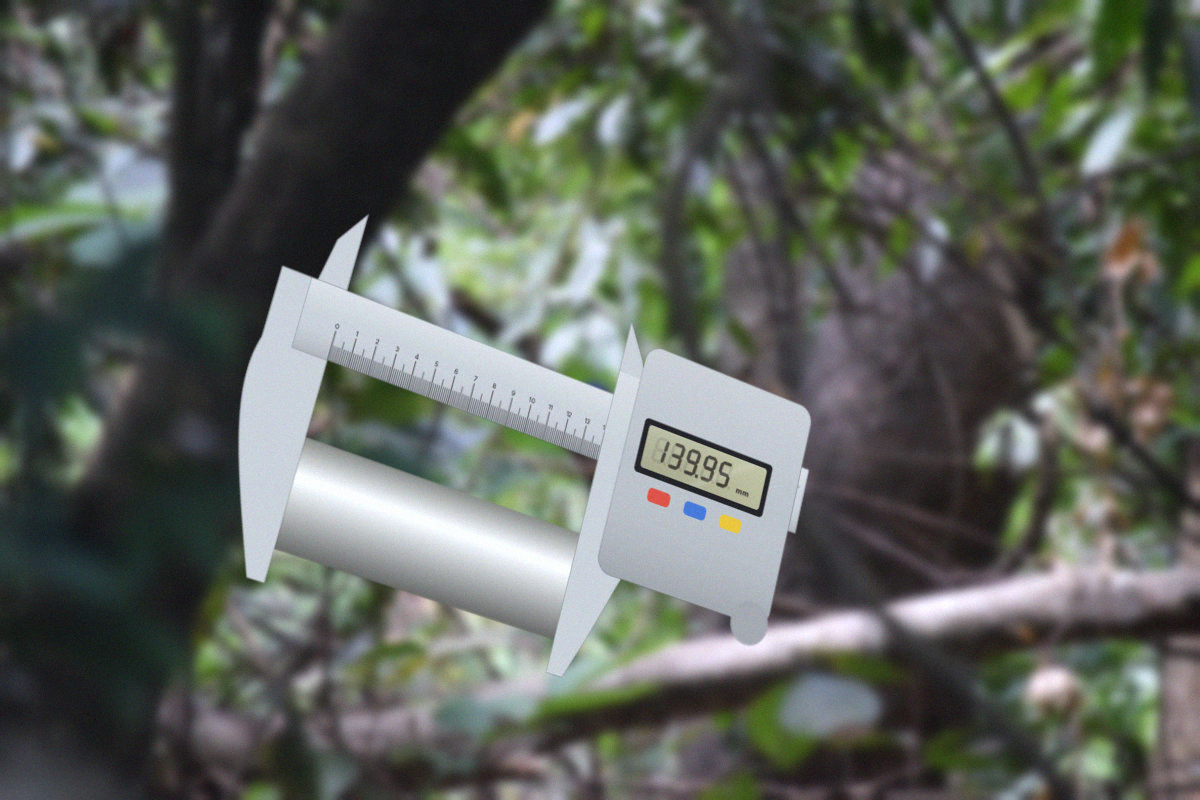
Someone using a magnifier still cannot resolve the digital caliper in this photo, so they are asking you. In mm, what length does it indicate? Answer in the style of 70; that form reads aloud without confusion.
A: 139.95
